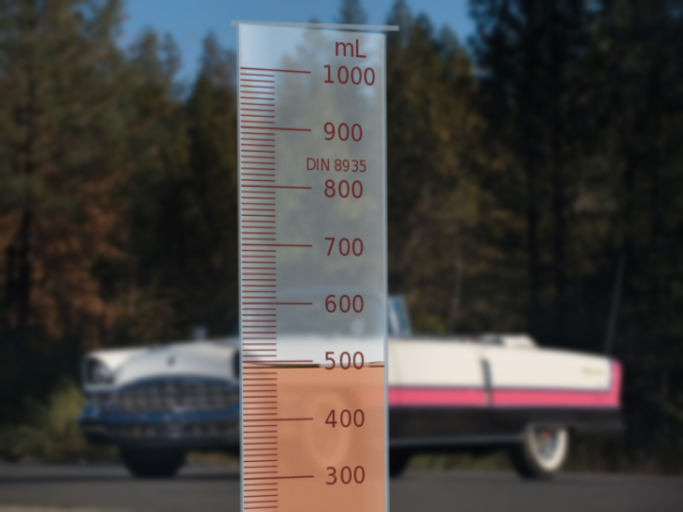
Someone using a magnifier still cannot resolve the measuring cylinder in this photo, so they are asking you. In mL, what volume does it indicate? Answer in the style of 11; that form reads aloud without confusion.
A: 490
